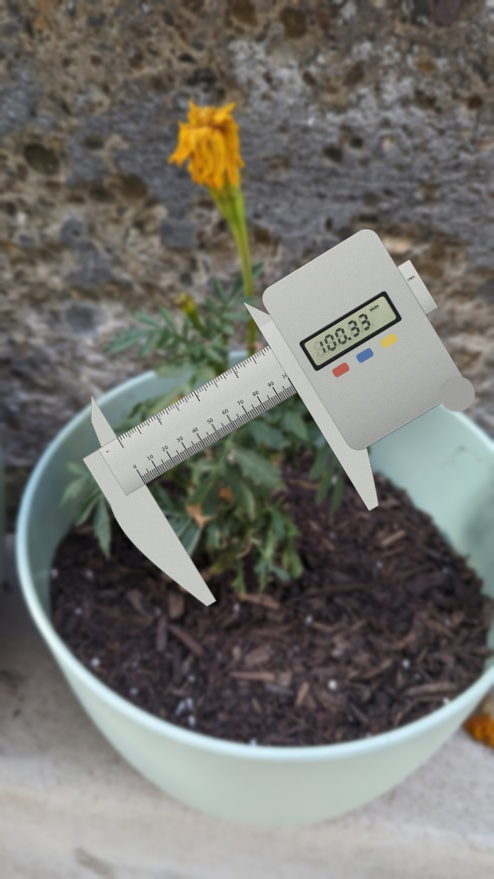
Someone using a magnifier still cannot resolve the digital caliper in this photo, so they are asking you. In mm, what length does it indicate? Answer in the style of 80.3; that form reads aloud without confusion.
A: 100.33
